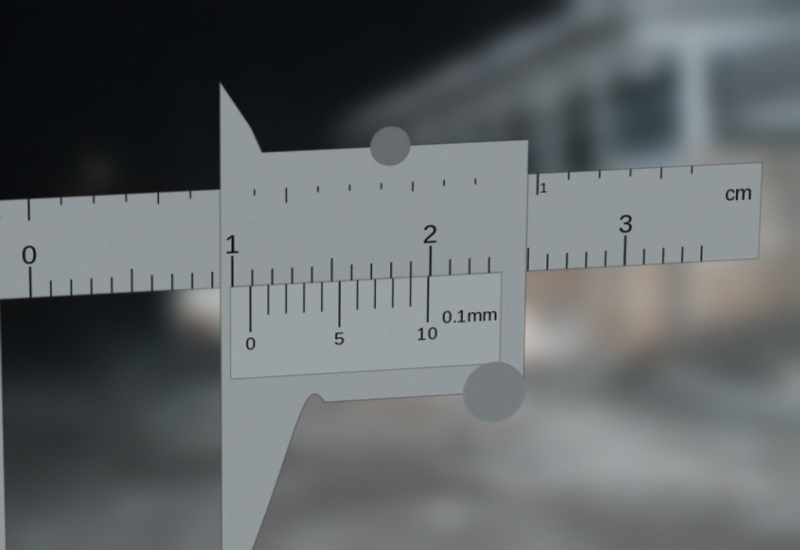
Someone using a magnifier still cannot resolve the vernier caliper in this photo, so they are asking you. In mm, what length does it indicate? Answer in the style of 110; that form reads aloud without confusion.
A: 10.9
